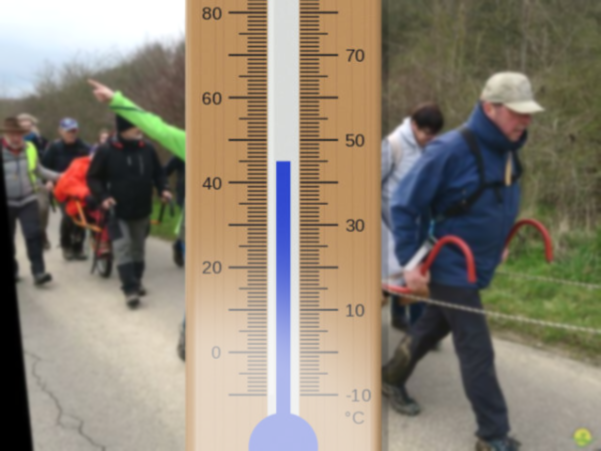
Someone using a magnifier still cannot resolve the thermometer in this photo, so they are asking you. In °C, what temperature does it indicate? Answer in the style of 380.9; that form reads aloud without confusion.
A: 45
